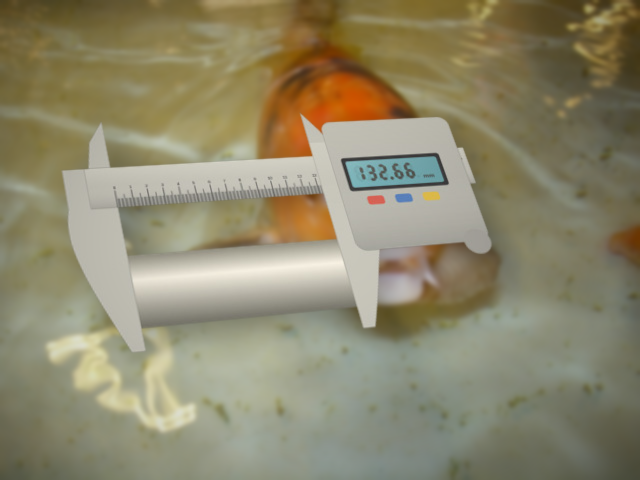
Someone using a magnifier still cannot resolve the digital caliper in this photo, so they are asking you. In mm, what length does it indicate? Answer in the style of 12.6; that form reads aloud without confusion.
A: 132.66
